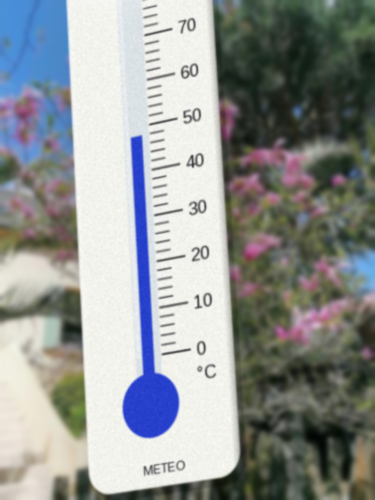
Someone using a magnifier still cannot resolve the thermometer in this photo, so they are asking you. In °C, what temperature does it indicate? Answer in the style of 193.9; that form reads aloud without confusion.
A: 48
